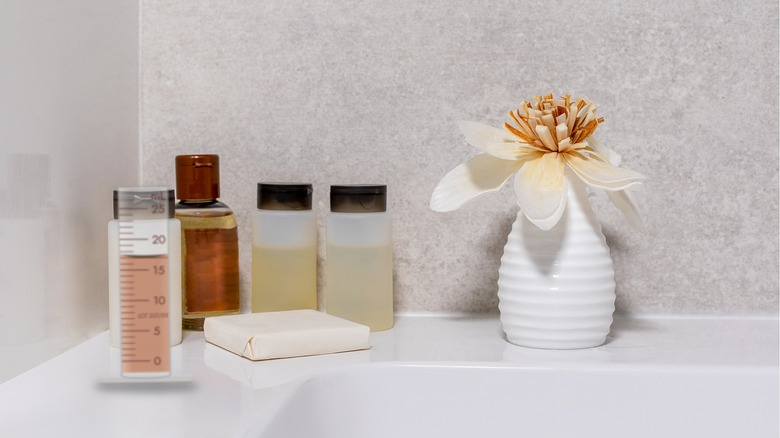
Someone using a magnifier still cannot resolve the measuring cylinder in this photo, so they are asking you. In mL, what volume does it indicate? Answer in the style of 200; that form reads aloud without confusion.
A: 17
